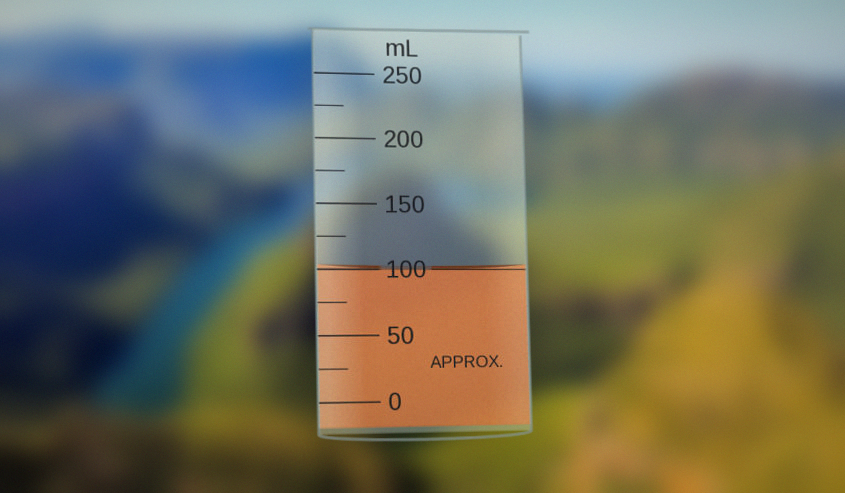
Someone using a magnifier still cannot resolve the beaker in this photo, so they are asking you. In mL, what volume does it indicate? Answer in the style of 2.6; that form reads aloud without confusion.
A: 100
